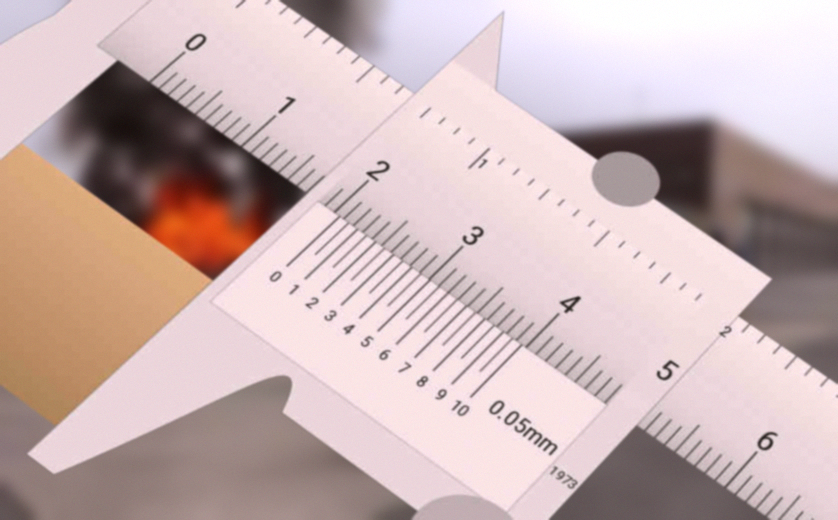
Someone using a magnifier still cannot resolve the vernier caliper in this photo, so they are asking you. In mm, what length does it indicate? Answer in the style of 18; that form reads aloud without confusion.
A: 20.6
